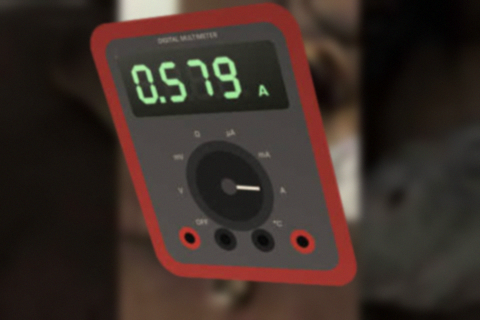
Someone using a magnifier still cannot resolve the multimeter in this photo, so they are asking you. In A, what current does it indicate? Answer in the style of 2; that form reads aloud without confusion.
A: 0.579
